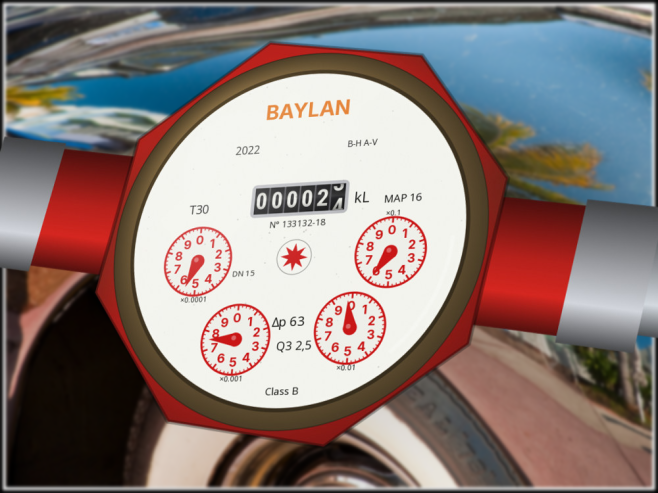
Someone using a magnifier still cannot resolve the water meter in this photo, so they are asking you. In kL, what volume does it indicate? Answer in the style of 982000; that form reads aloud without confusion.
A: 23.5975
